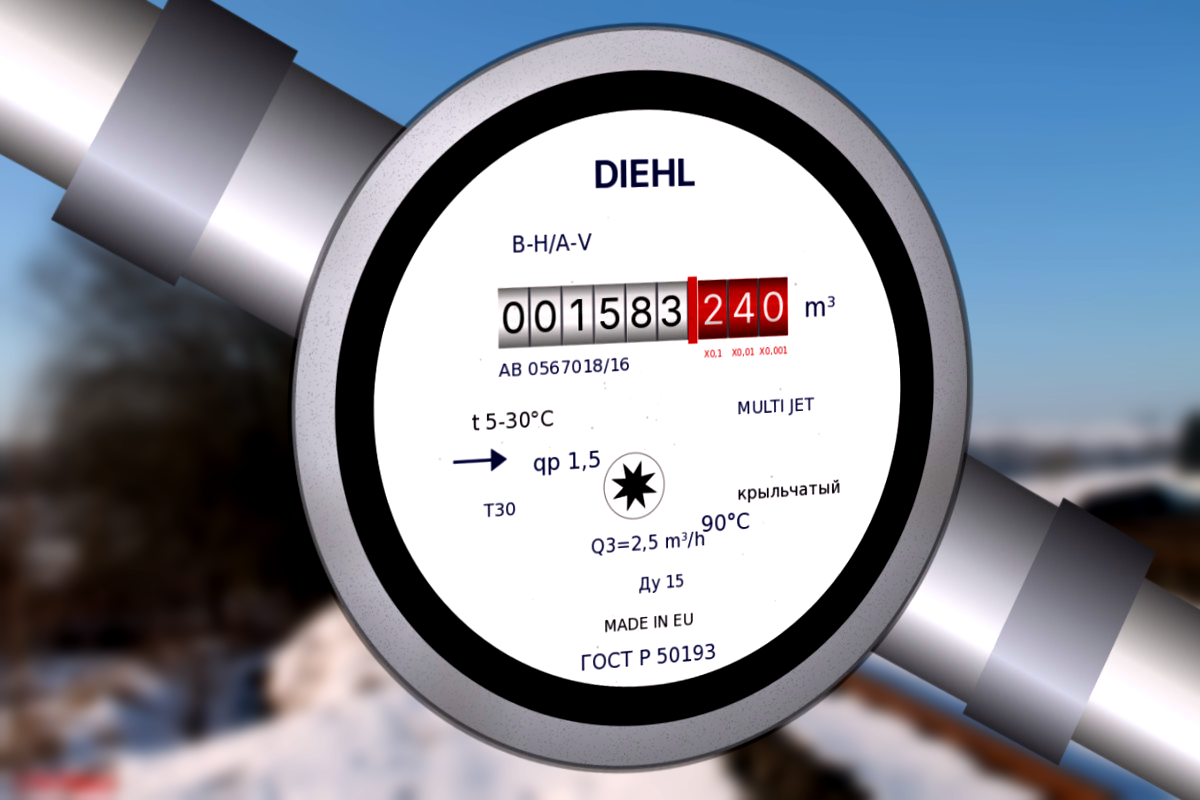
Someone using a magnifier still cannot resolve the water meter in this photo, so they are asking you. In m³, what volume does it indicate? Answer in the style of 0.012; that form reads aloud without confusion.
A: 1583.240
